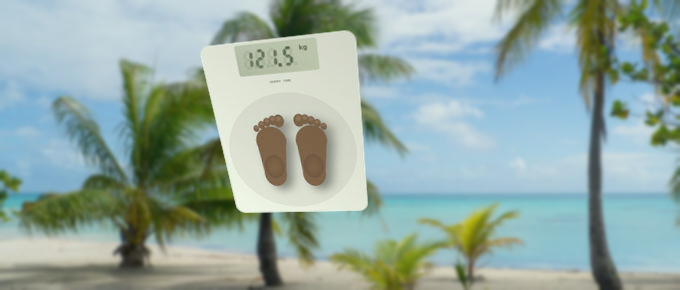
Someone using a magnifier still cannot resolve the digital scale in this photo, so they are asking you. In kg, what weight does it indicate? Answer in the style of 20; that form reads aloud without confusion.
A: 121.5
